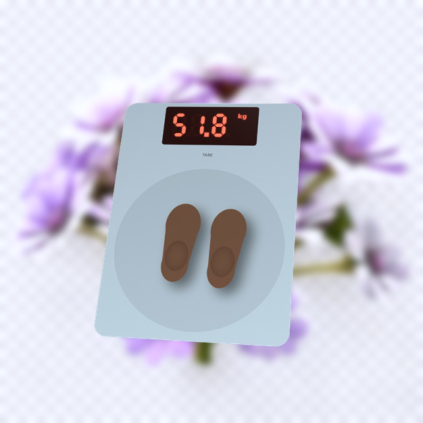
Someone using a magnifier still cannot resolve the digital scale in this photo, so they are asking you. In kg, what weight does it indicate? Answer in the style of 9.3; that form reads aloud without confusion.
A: 51.8
